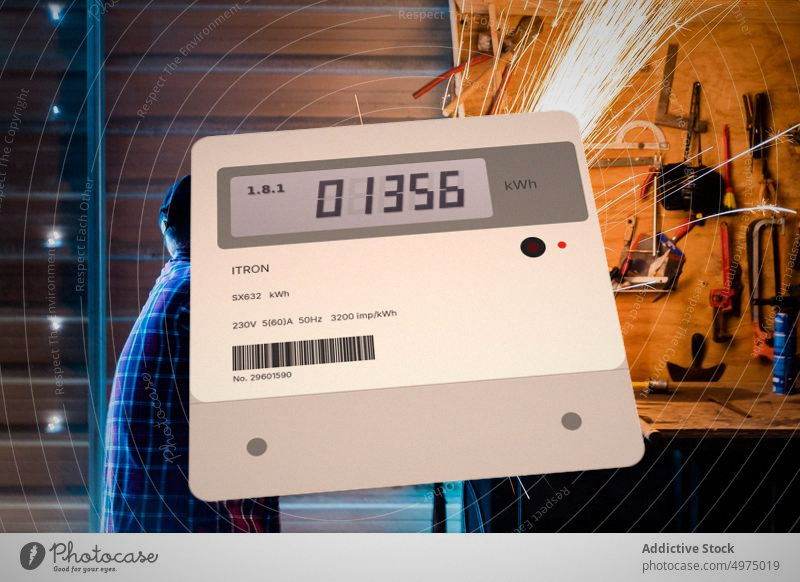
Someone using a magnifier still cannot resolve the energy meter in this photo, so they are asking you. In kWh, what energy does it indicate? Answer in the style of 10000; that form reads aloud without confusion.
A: 1356
